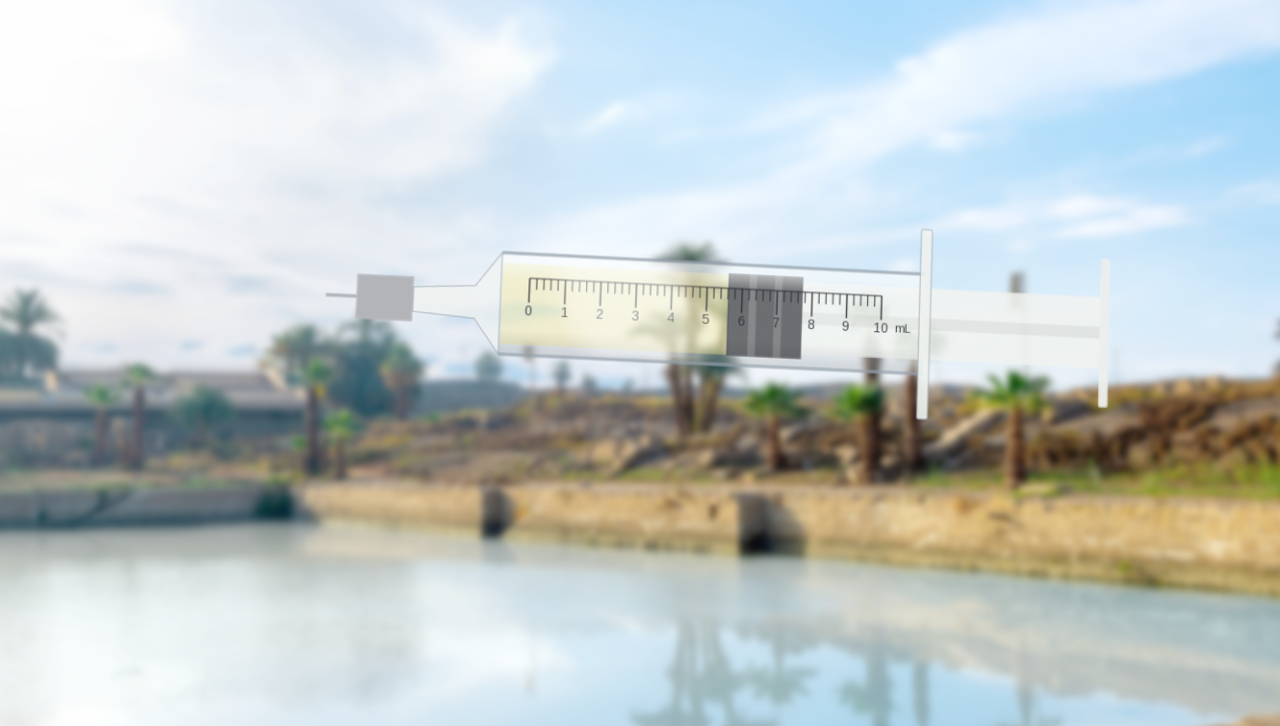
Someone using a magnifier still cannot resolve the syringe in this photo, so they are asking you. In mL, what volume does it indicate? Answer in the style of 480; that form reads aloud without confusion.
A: 5.6
